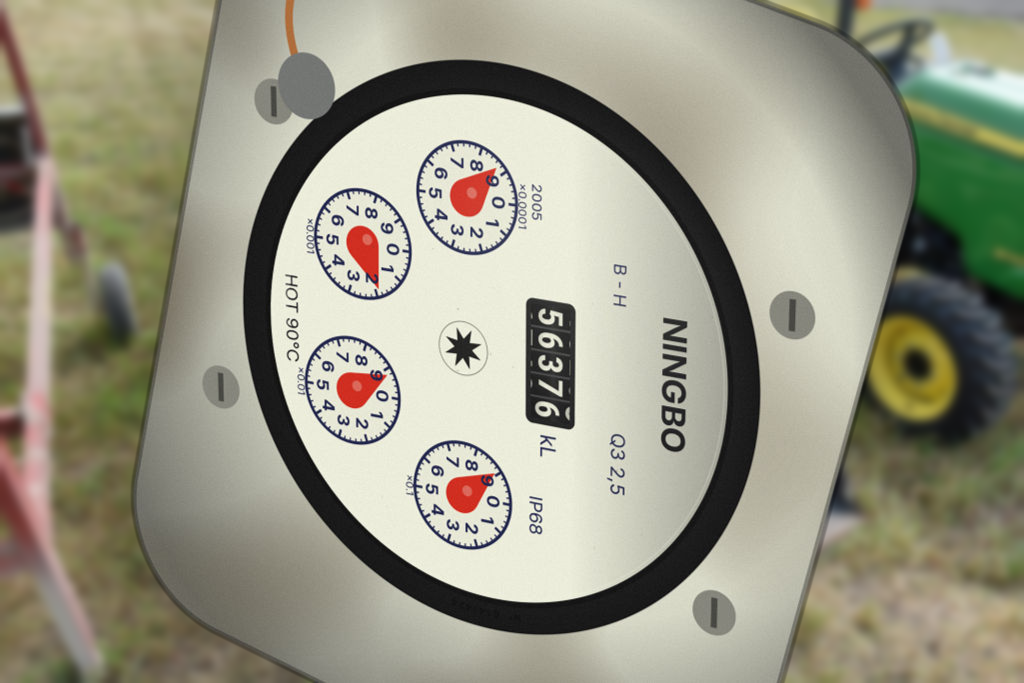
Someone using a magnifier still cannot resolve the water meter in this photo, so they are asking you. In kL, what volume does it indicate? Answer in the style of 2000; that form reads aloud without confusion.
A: 56375.8918
